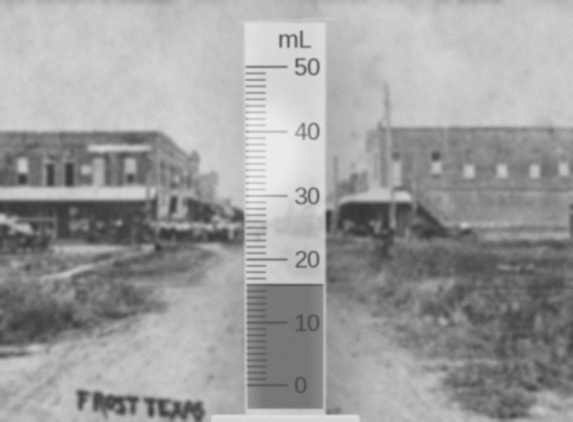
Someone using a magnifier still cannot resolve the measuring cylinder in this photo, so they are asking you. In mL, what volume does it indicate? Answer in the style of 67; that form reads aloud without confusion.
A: 16
